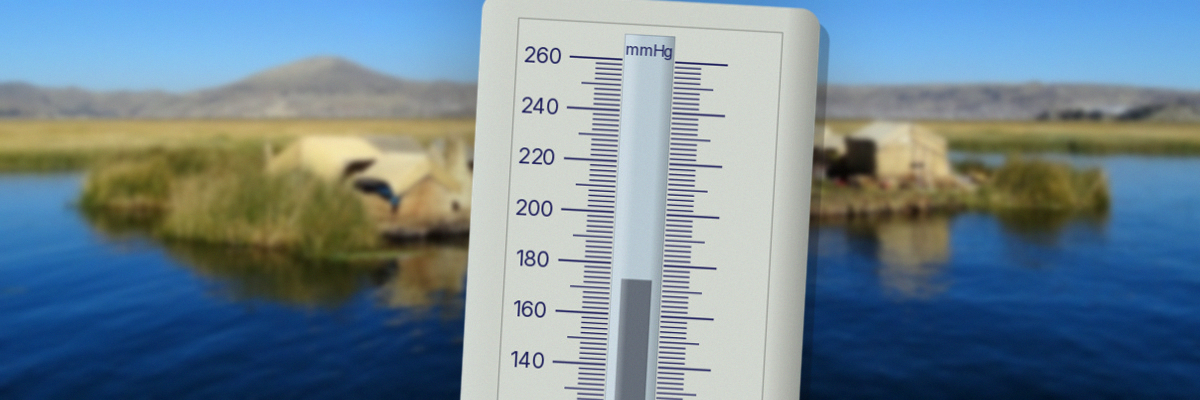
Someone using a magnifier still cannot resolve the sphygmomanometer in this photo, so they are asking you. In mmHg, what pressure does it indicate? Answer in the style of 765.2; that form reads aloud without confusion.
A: 174
